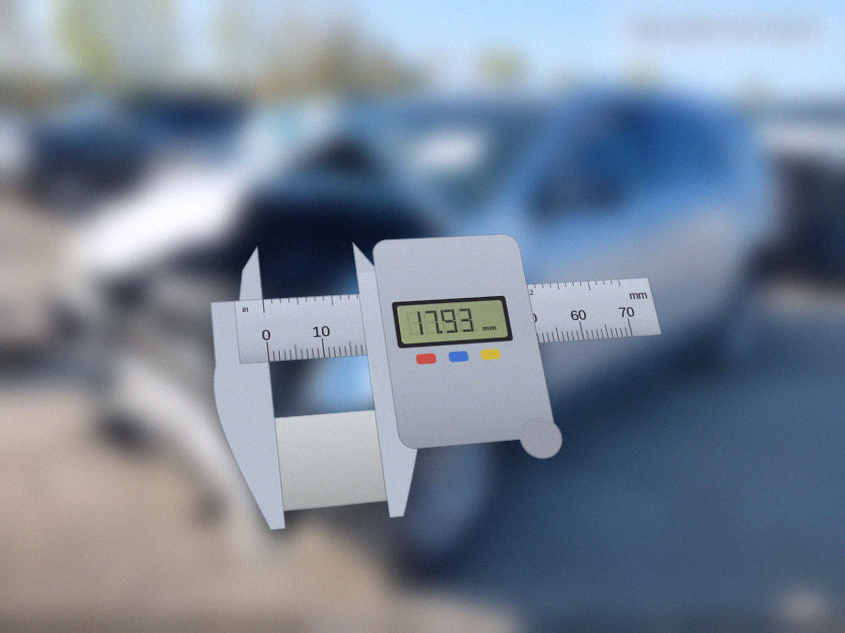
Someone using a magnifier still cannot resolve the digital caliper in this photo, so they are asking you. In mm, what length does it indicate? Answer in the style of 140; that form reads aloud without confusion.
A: 17.93
